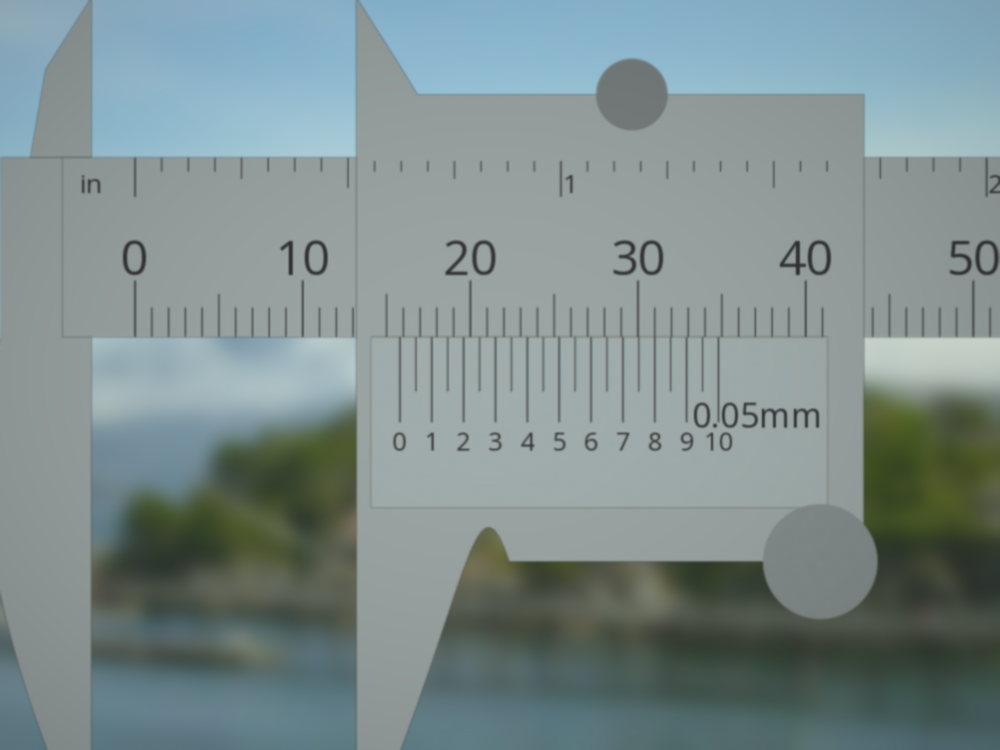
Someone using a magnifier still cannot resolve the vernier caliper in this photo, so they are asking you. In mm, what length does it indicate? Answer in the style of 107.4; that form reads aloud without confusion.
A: 15.8
